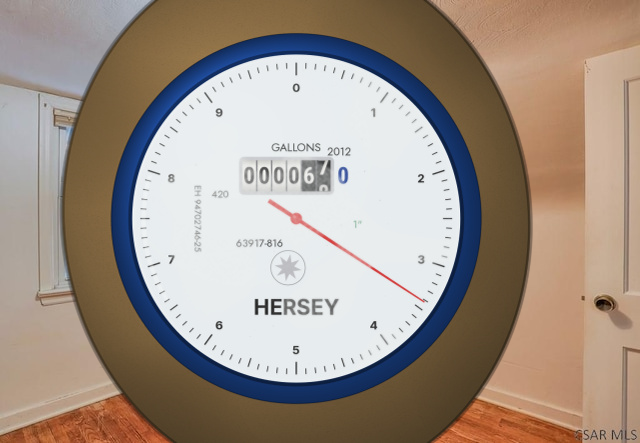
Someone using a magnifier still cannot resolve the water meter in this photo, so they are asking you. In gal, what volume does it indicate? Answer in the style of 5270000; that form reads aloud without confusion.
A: 673.4
